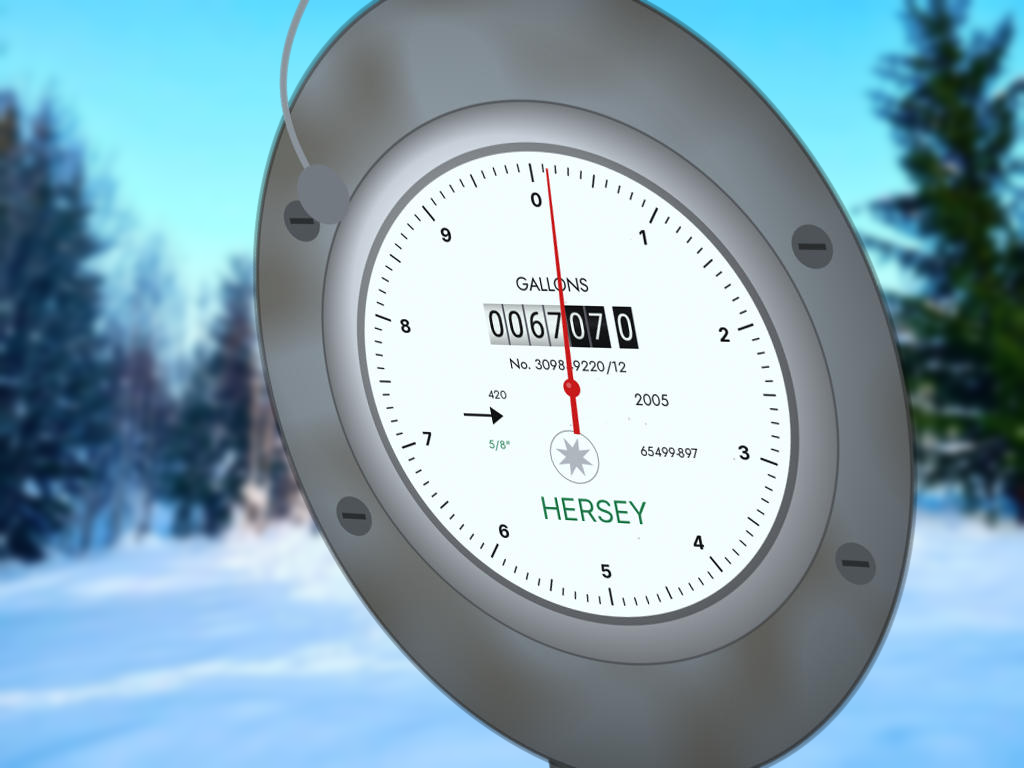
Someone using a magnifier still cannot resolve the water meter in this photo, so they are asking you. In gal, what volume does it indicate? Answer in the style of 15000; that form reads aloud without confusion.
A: 67070.1
